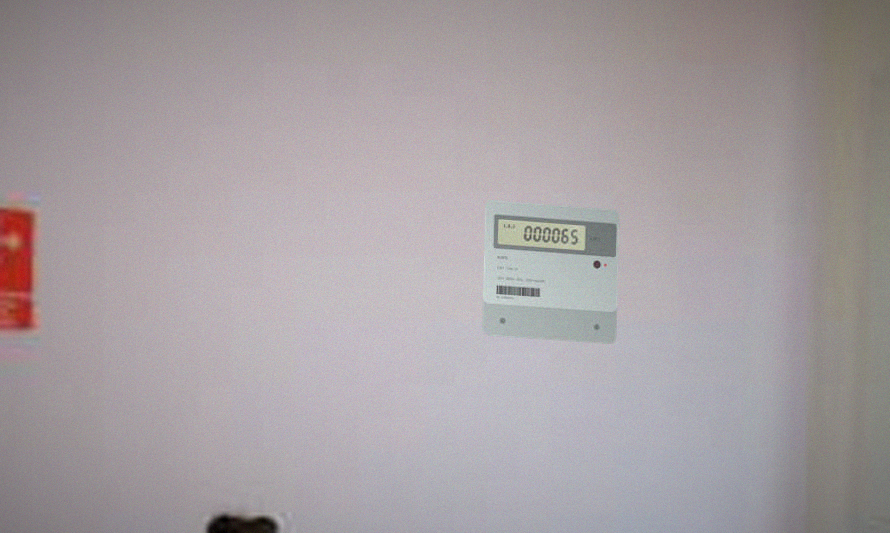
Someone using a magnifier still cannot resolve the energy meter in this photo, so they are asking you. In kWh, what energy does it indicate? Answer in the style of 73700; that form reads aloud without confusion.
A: 65
